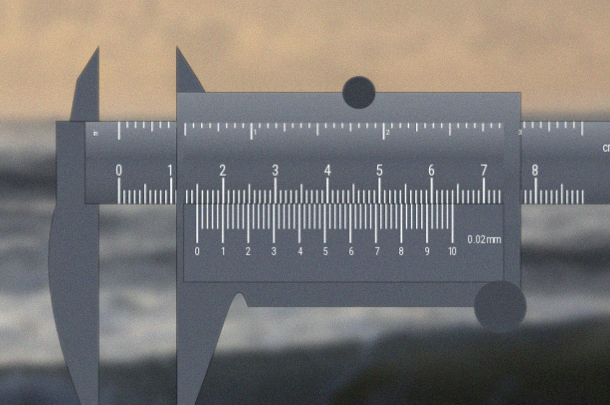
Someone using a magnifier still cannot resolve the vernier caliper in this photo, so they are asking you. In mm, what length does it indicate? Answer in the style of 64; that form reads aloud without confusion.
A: 15.0
